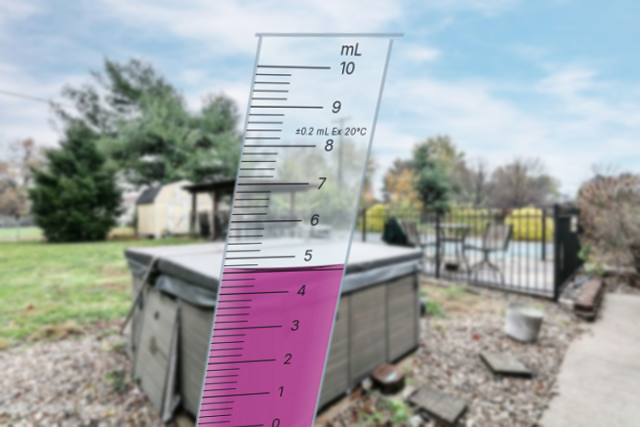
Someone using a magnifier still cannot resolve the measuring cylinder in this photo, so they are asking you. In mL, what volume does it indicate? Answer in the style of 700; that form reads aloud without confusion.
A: 4.6
